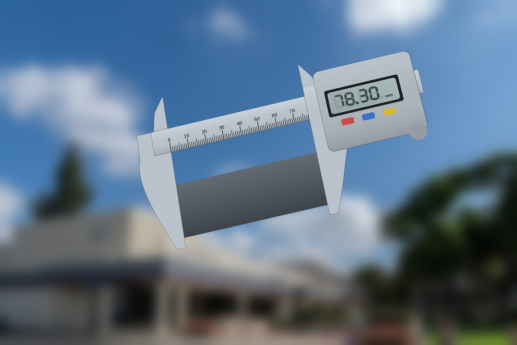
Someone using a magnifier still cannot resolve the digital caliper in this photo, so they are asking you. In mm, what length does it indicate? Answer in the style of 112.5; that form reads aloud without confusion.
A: 78.30
